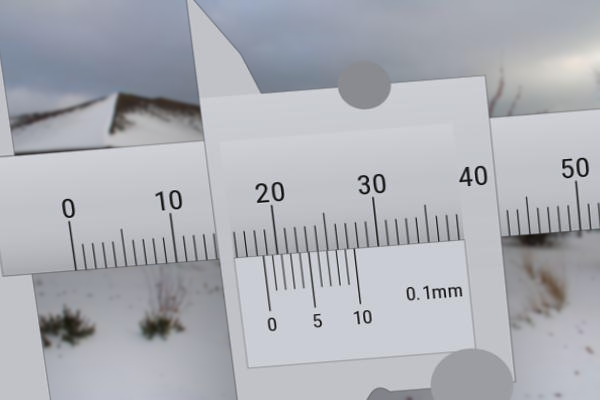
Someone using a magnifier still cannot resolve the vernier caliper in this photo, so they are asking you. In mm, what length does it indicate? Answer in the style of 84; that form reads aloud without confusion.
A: 18.6
